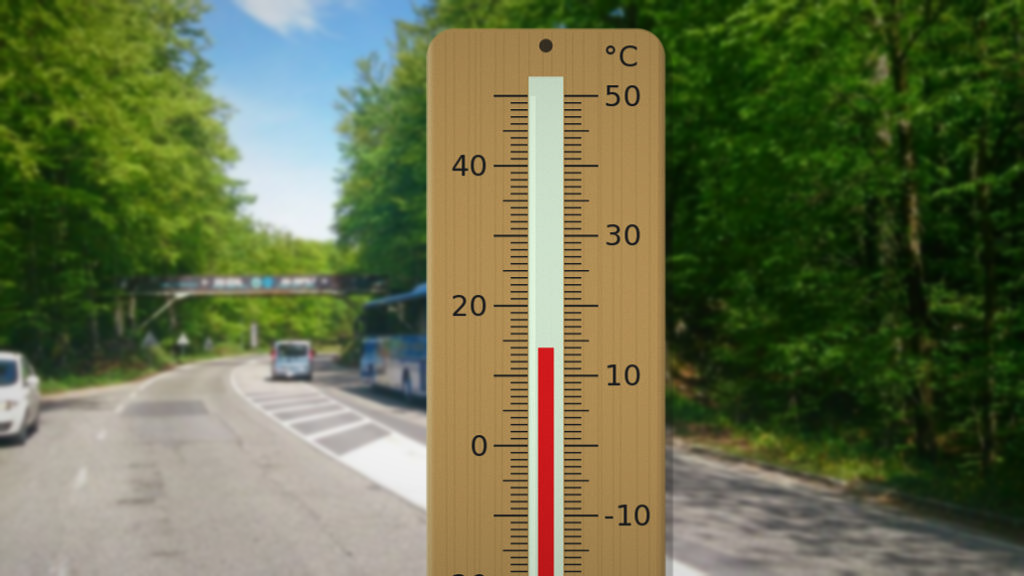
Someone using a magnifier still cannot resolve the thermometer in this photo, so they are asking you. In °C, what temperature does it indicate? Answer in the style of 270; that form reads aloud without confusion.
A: 14
